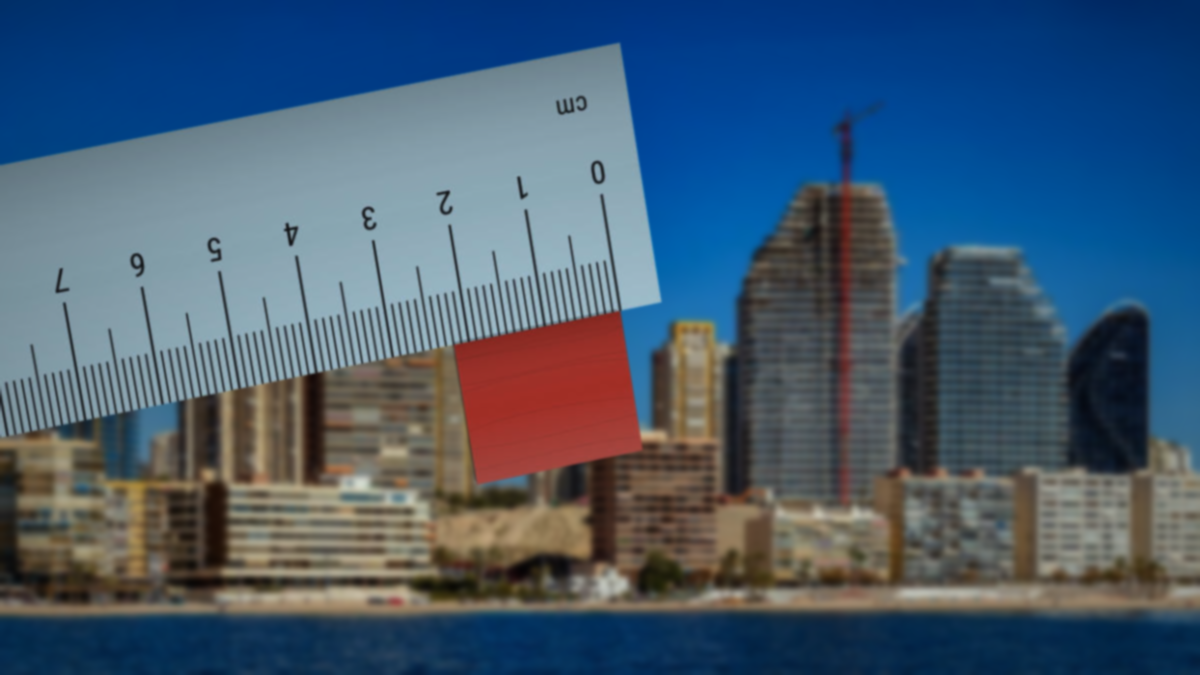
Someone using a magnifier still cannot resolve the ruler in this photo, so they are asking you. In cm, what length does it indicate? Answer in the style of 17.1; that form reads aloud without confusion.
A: 2.2
